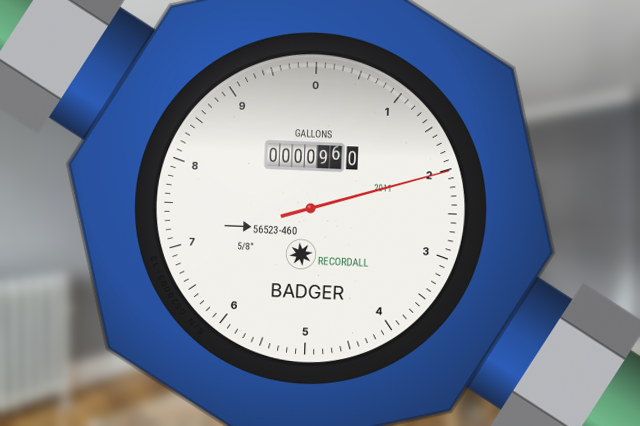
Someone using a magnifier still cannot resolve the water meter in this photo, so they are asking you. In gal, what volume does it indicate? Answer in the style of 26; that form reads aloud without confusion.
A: 962.0
